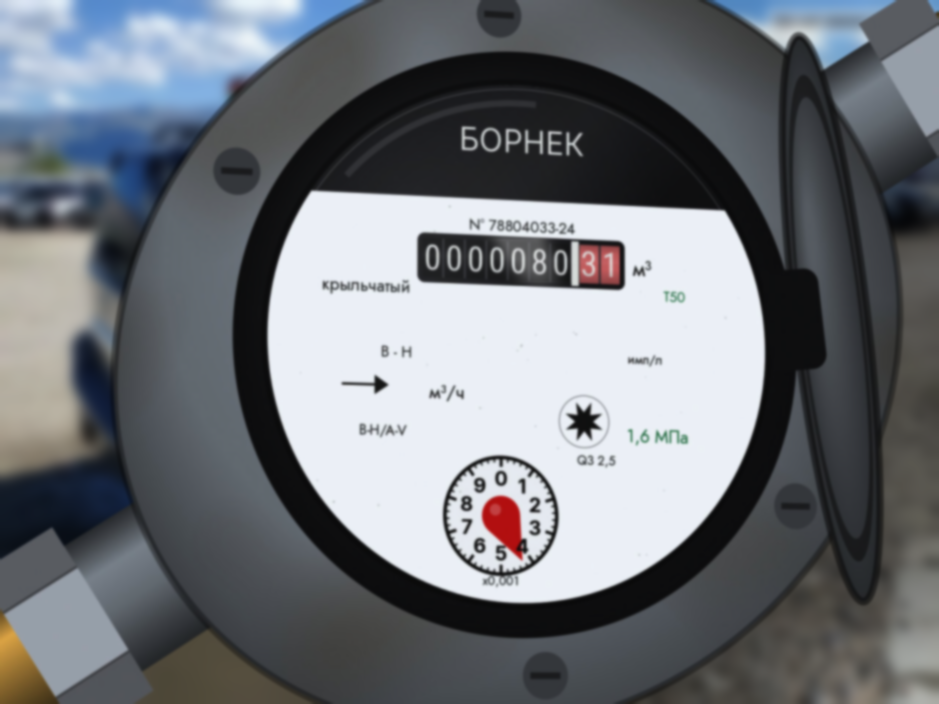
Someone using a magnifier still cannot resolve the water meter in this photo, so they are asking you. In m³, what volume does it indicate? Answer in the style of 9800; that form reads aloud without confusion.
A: 80.314
